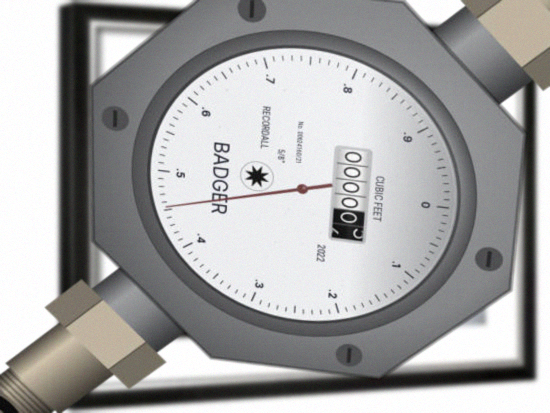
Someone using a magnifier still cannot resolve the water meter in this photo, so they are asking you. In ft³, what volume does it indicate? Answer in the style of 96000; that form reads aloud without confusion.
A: 5.45
